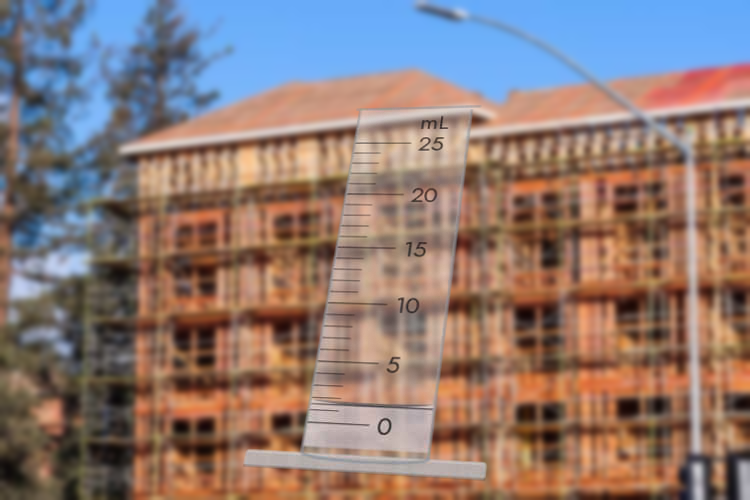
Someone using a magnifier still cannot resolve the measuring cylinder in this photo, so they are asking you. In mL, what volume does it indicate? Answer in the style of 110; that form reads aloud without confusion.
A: 1.5
